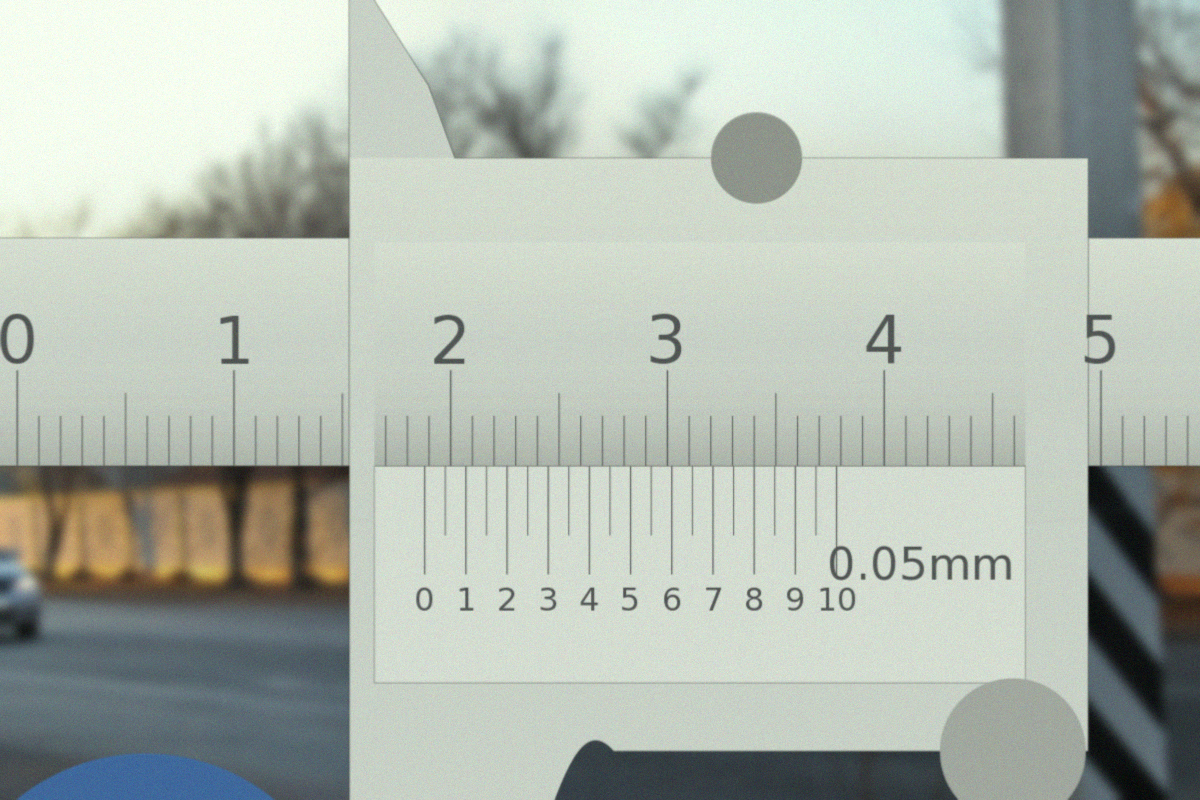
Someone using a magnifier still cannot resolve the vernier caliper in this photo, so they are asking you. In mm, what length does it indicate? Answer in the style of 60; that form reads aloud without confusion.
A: 18.8
